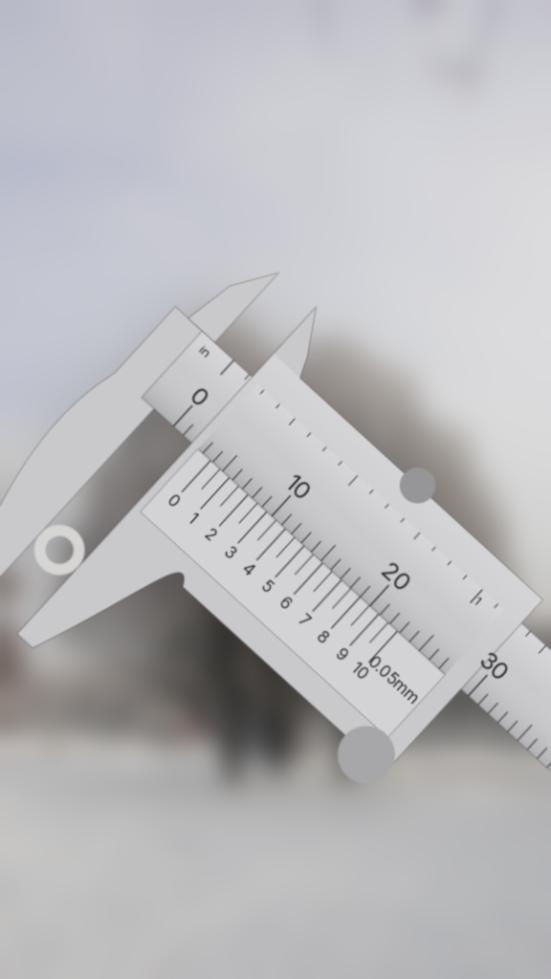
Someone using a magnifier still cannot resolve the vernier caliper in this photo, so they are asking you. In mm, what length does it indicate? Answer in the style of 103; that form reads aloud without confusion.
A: 3.8
